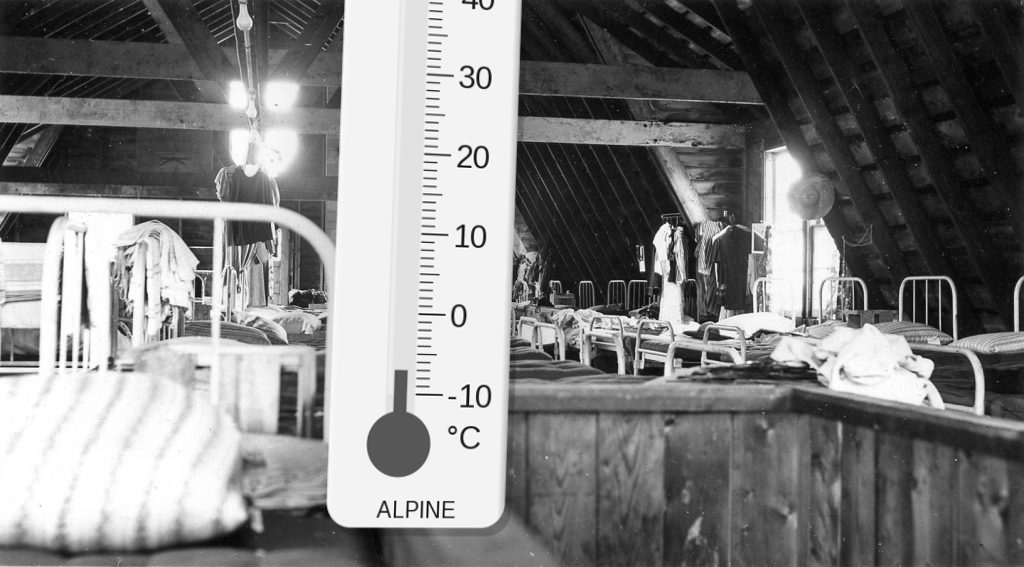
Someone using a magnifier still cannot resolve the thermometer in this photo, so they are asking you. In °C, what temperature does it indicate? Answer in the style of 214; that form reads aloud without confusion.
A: -7
